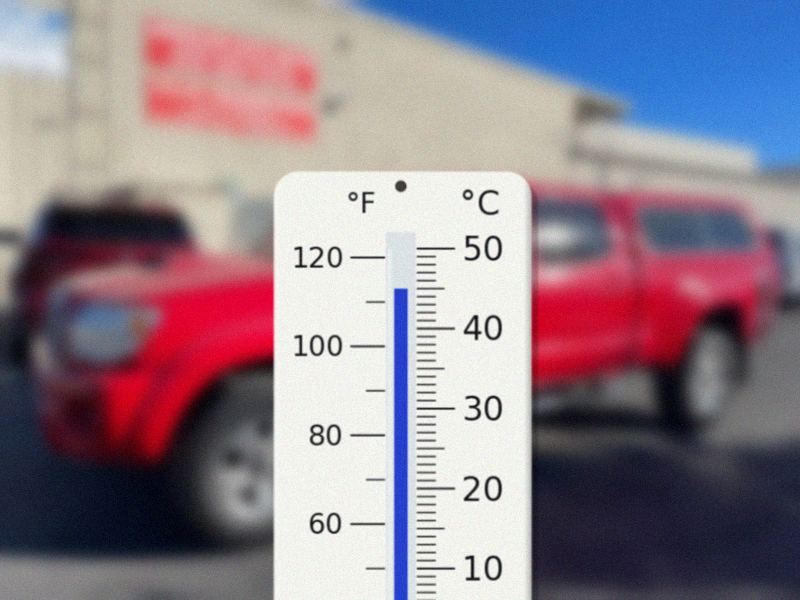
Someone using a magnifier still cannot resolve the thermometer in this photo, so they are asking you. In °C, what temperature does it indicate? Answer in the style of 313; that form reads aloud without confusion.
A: 45
